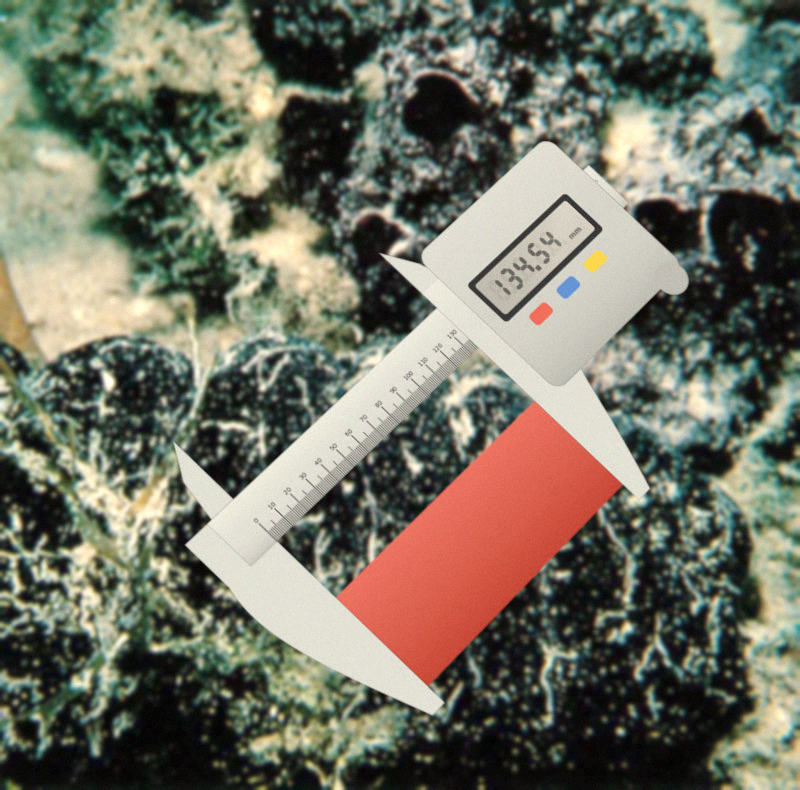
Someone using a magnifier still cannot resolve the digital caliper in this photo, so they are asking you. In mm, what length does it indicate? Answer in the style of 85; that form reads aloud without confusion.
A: 134.54
